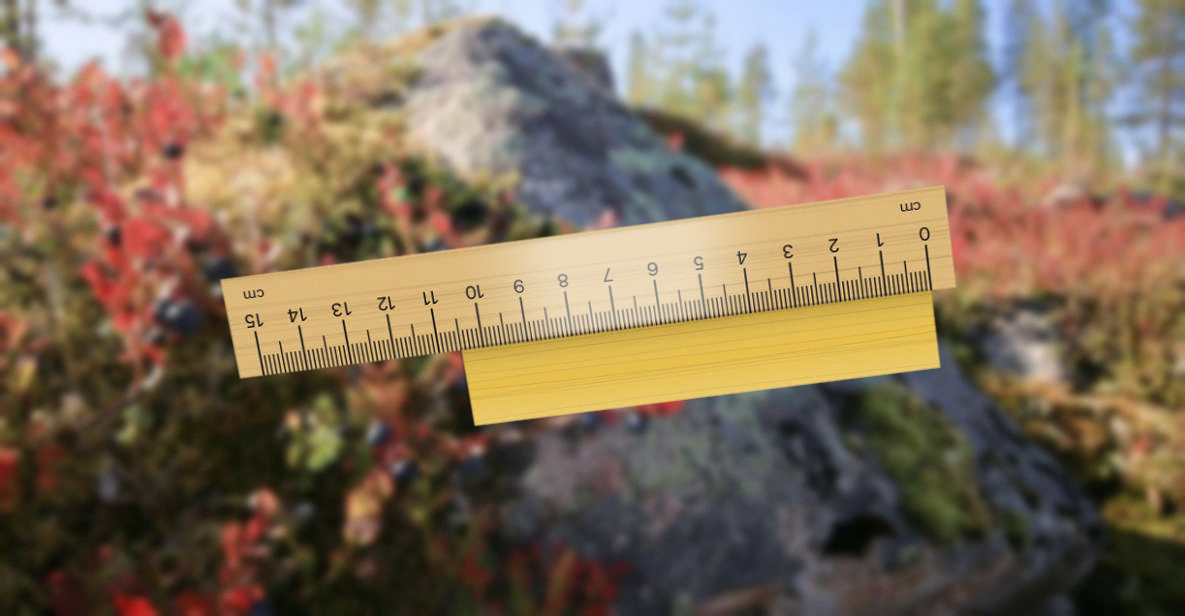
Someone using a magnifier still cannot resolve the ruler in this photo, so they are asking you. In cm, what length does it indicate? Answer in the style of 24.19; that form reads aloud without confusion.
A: 10.5
